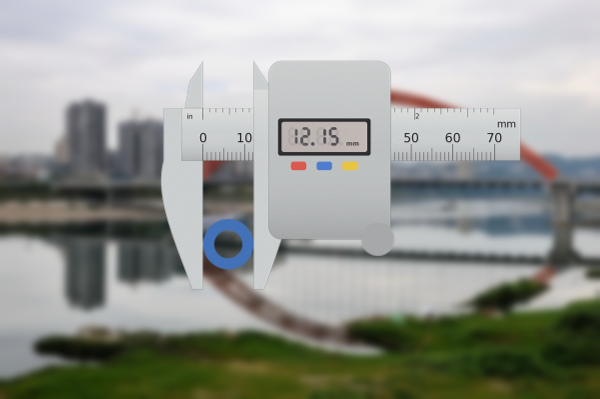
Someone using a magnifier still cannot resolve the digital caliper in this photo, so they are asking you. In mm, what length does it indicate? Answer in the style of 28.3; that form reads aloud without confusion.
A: 12.15
